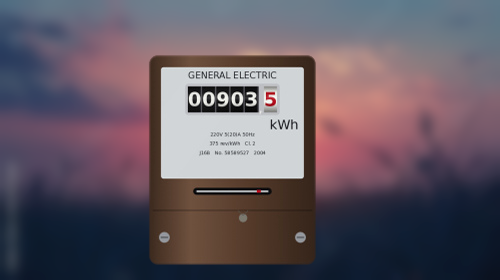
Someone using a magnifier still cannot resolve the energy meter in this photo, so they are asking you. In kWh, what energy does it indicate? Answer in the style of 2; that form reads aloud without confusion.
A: 903.5
